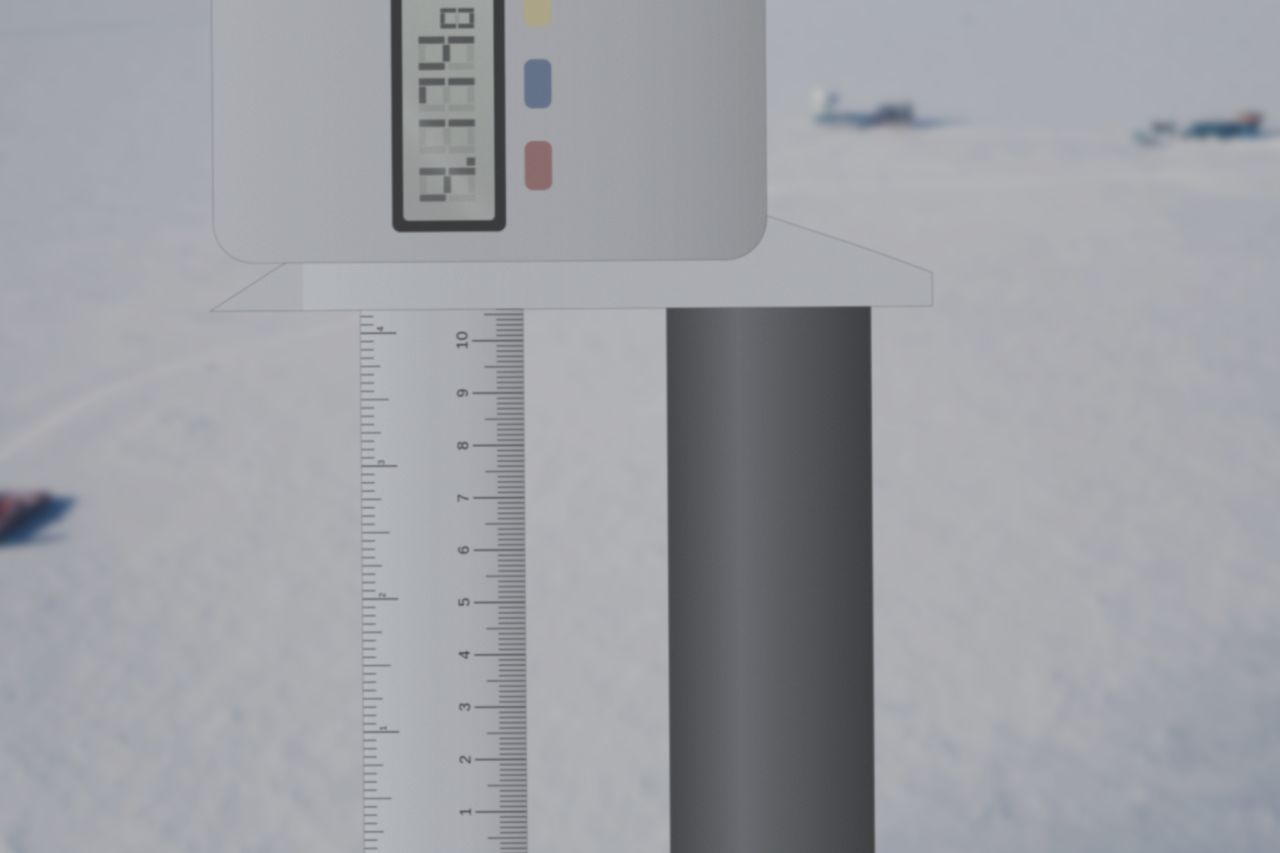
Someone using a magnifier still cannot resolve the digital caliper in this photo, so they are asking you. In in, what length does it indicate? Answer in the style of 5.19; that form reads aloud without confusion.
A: 4.1740
